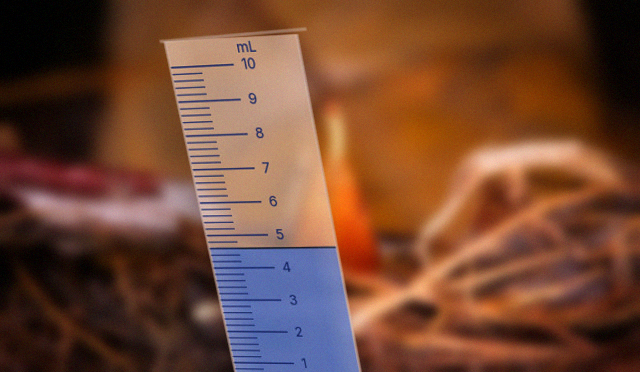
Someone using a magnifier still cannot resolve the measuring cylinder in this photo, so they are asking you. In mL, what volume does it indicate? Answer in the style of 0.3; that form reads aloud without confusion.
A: 4.6
